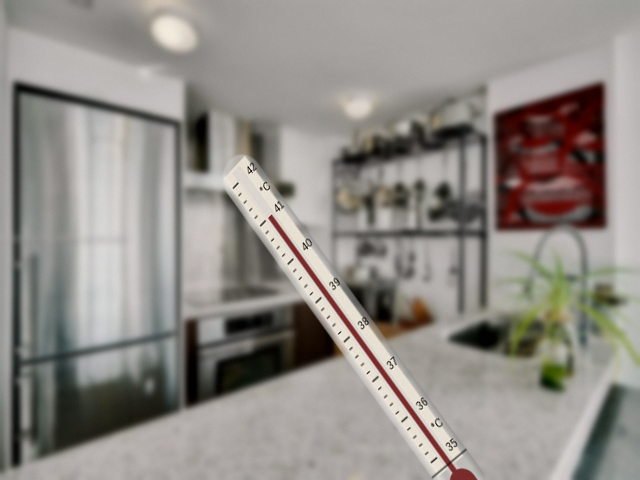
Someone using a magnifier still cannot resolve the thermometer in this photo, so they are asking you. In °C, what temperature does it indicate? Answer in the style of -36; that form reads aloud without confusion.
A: 41
